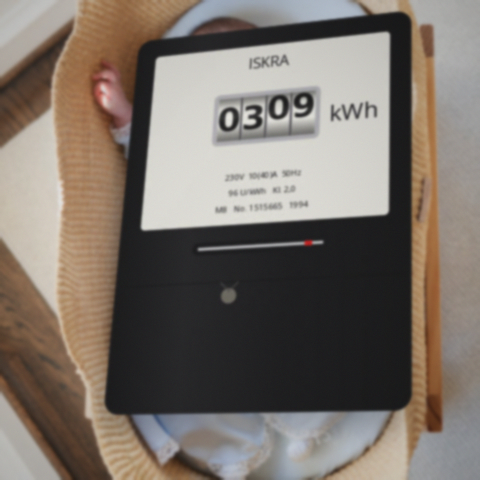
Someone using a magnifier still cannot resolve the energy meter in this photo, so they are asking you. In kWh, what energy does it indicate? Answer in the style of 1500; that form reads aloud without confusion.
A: 309
